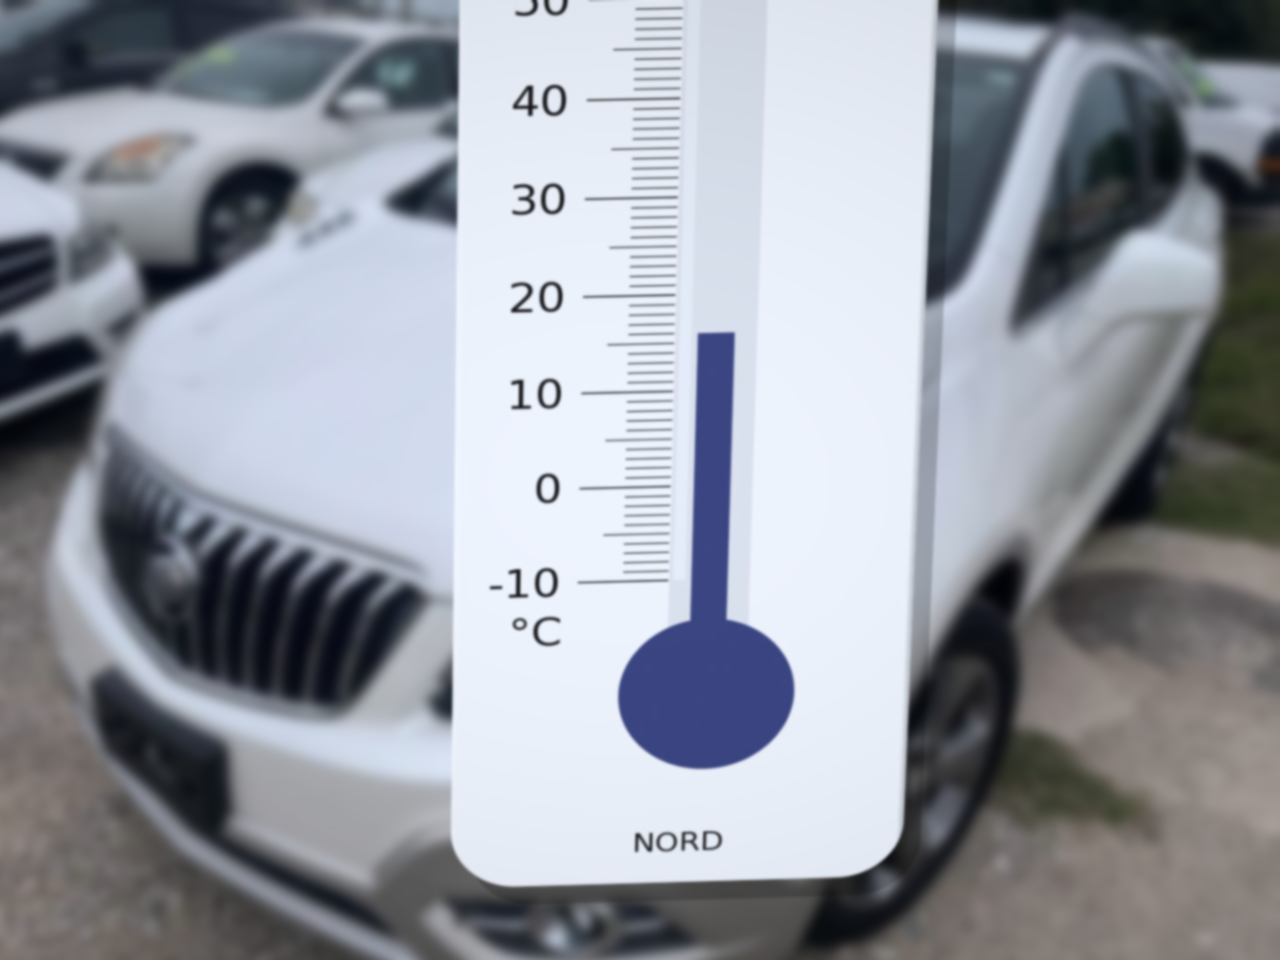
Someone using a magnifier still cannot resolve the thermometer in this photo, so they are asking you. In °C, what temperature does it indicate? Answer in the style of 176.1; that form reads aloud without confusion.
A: 16
